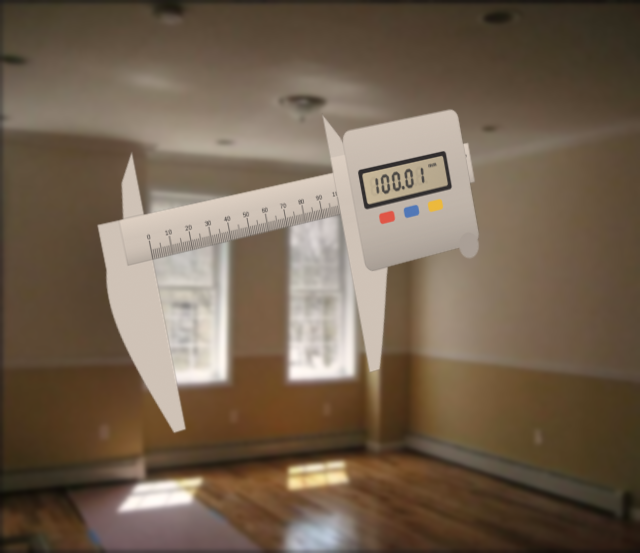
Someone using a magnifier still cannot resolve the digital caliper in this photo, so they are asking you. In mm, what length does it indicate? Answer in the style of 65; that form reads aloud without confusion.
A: 100.01
